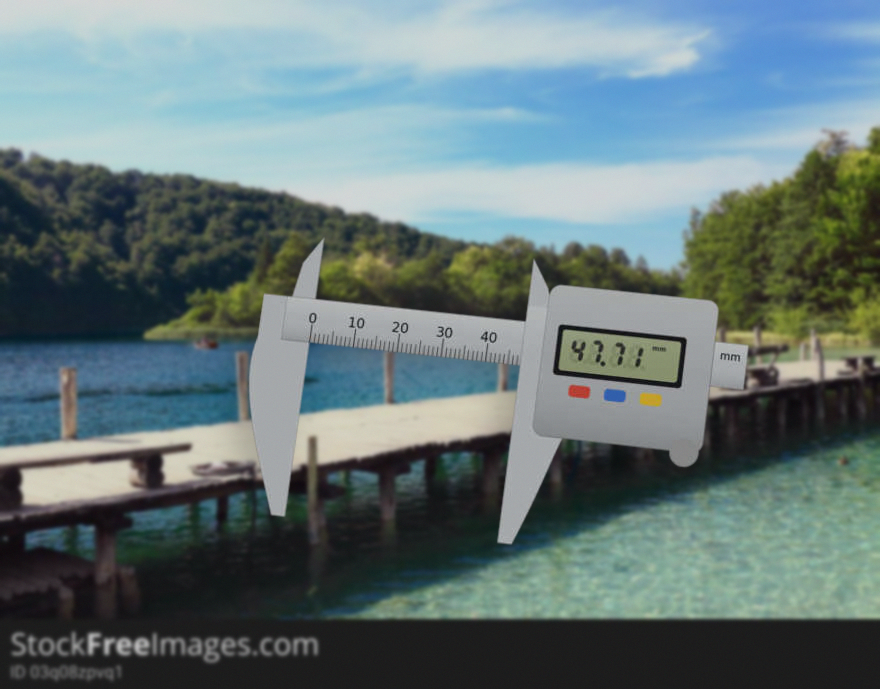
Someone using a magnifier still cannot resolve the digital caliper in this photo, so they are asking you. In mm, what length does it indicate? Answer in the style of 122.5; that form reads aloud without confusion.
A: 47.71
